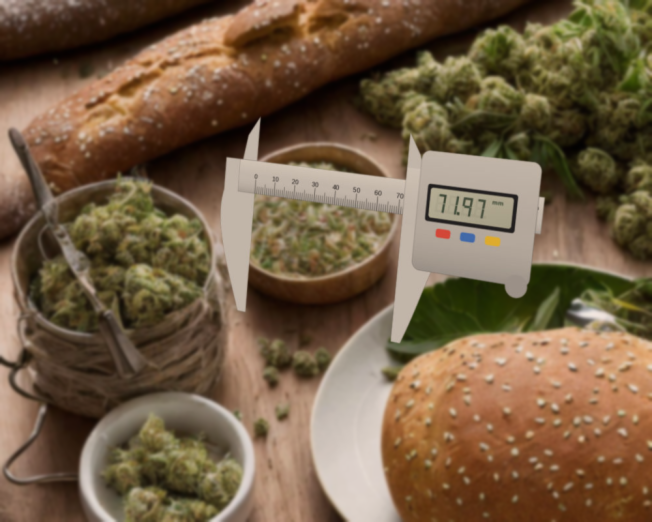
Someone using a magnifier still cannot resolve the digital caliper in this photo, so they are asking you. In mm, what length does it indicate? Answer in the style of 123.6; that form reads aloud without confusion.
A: 71.97
